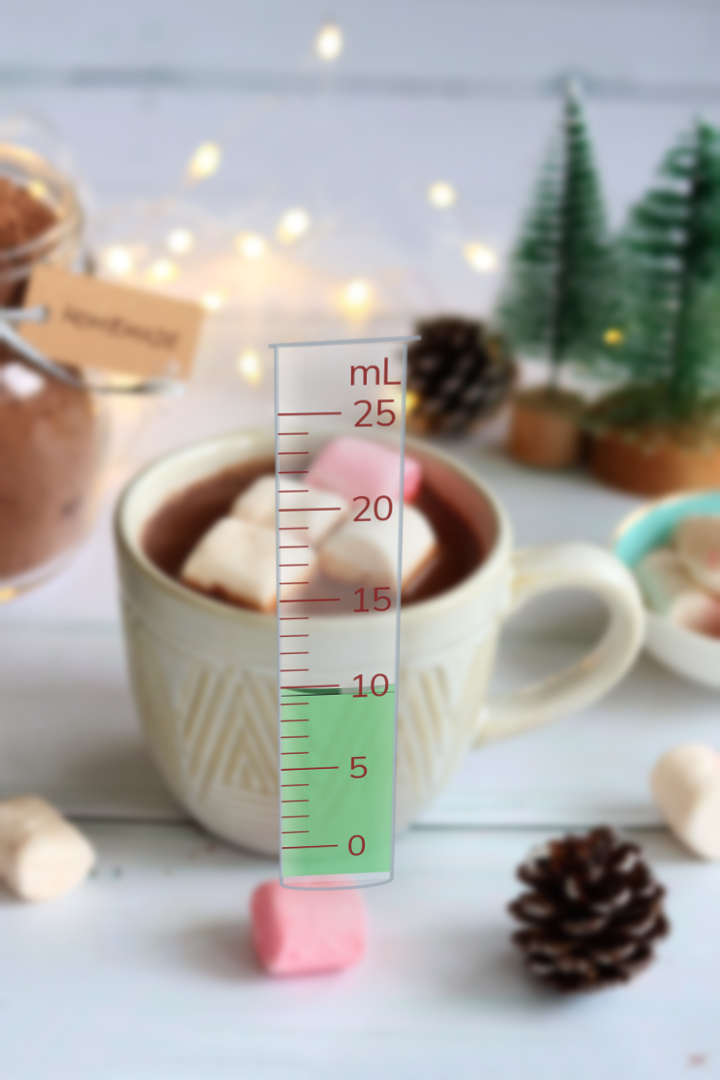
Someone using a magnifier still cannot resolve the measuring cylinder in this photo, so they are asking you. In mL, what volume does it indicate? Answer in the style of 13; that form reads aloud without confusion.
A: 9.5
